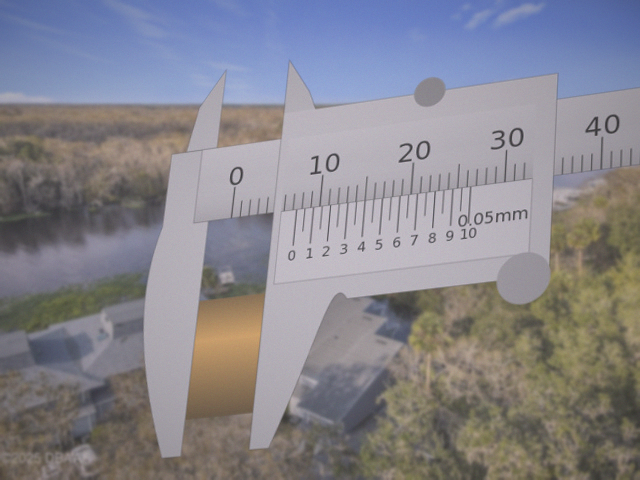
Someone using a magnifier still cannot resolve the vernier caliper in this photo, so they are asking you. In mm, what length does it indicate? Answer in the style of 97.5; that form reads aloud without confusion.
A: 7.4
